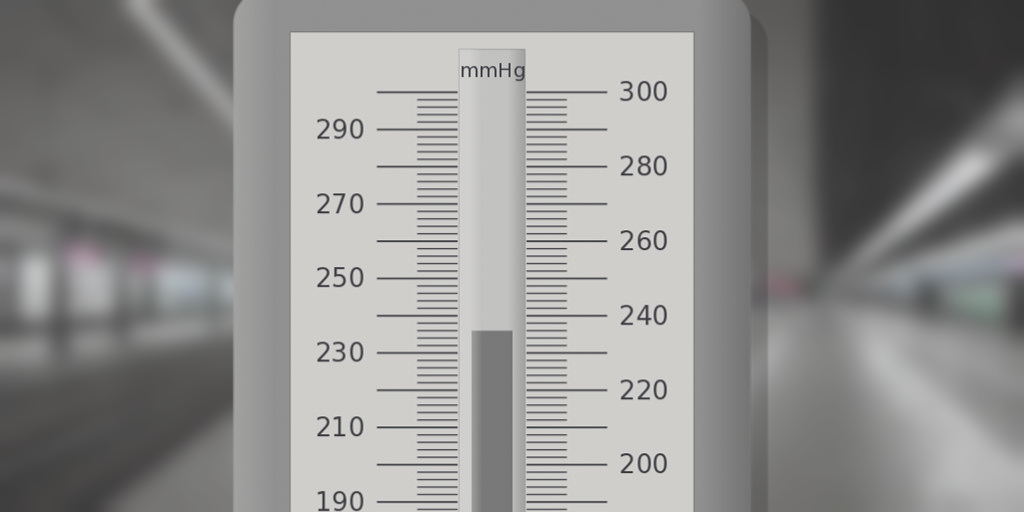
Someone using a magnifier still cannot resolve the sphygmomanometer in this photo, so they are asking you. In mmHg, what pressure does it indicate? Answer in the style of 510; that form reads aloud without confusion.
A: 236
